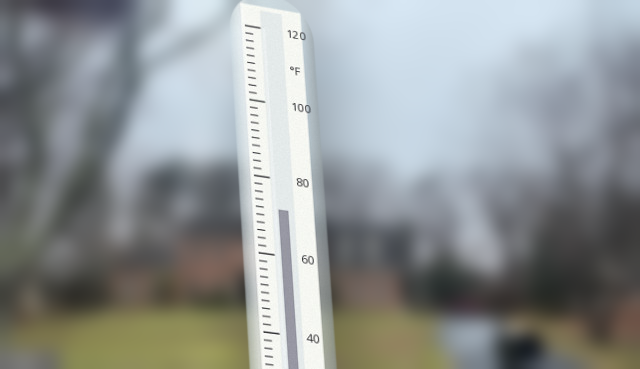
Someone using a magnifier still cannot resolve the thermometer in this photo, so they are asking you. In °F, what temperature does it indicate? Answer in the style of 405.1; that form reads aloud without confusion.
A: 72
